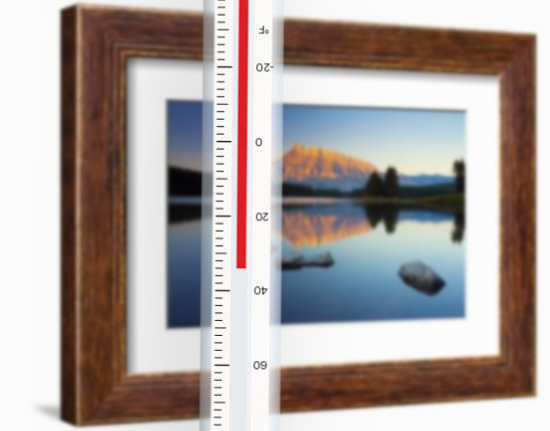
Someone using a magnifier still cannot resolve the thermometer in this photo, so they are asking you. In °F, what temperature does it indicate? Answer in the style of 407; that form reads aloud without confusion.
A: 34
